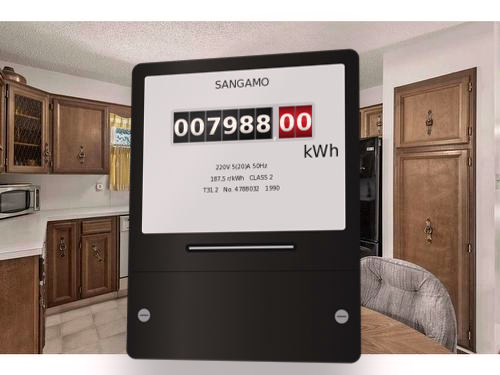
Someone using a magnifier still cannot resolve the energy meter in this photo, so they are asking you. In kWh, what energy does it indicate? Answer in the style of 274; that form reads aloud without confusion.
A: 7988.00
